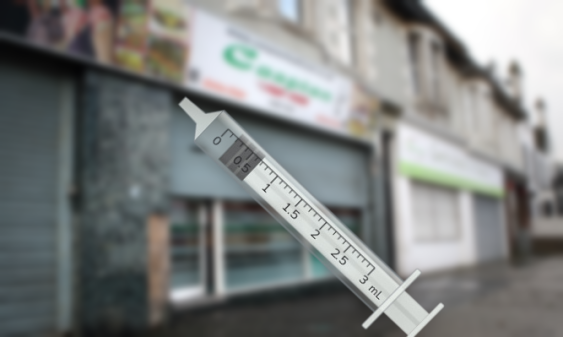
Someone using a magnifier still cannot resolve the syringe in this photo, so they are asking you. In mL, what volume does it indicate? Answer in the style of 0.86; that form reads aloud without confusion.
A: 0.2
